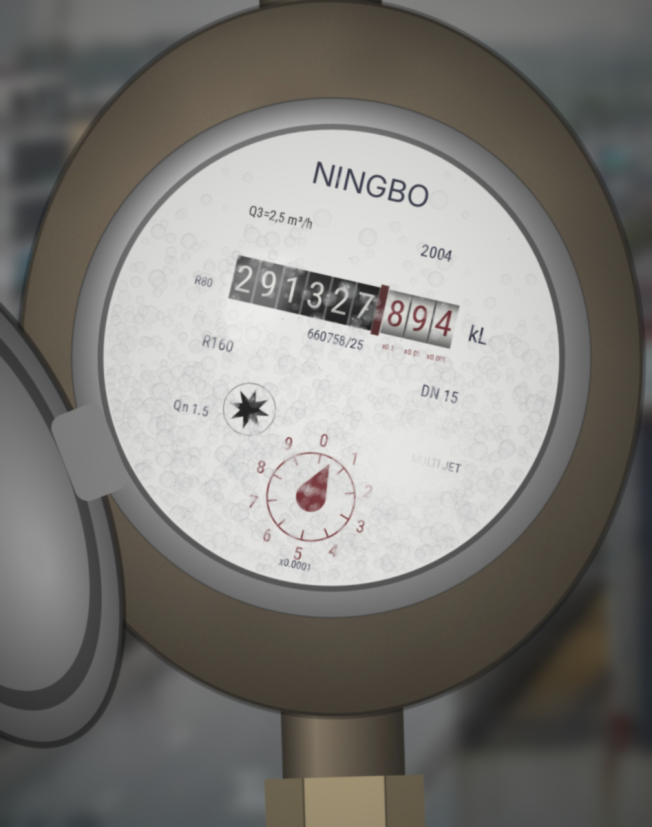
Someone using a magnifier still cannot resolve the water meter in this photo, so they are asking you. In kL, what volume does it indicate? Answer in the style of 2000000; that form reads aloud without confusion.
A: 291327.8940
